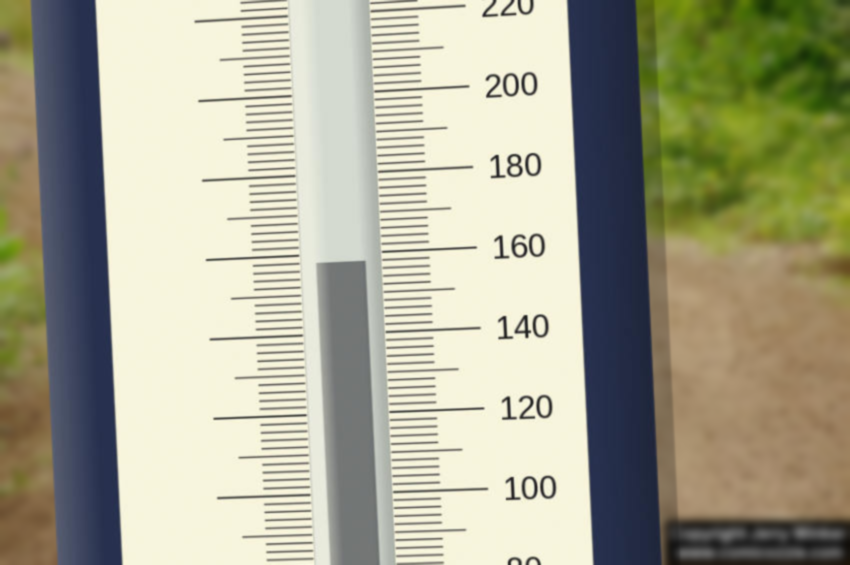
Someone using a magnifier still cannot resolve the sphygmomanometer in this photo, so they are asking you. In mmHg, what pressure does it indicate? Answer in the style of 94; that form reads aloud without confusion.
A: 158
